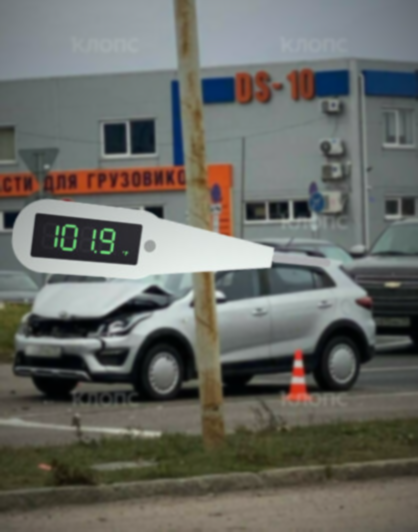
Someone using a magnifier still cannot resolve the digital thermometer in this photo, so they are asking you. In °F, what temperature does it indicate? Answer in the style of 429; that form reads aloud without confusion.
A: 101.9
